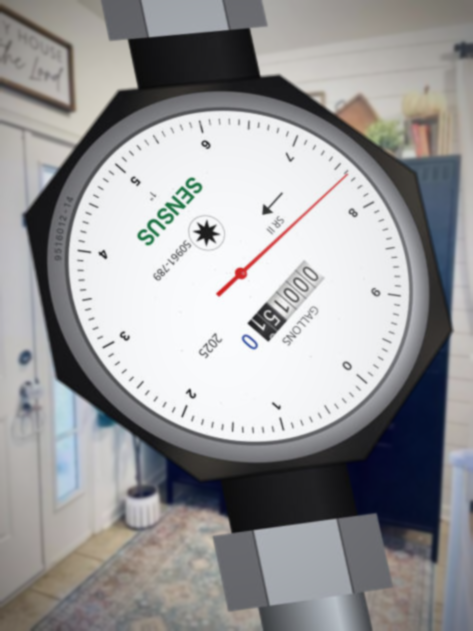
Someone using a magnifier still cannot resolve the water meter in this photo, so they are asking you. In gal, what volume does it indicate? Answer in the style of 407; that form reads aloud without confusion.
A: 1507.6
